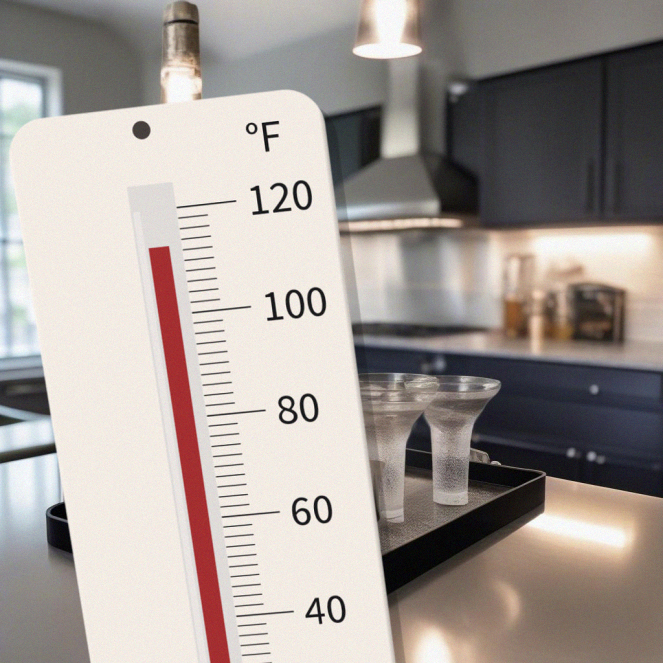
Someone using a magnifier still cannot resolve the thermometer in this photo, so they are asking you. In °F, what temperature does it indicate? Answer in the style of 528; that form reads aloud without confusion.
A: 113
